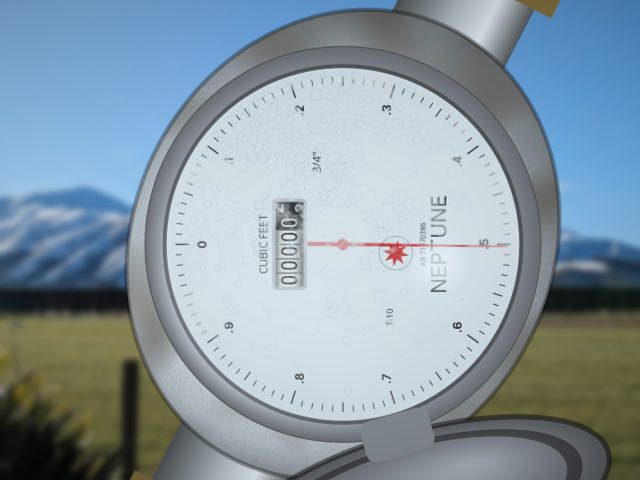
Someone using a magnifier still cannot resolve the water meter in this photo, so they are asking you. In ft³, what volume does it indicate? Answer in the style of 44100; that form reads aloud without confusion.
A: 2.50
